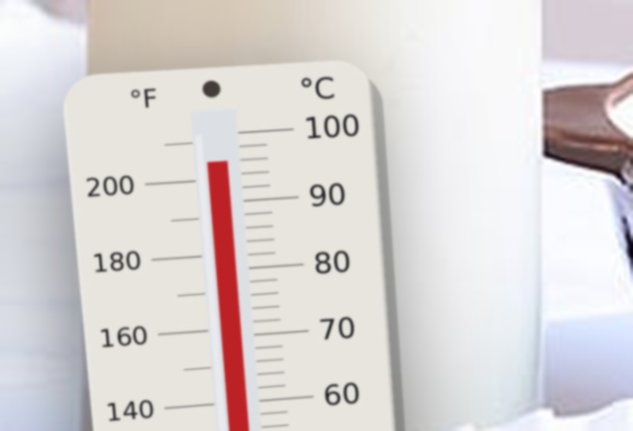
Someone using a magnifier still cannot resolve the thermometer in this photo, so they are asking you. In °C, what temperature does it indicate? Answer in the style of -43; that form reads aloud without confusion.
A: 96
